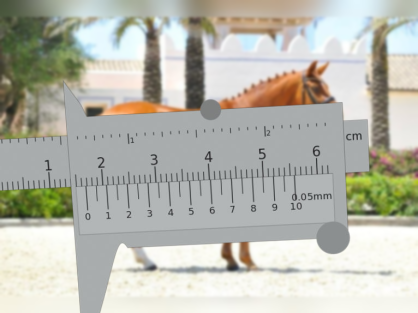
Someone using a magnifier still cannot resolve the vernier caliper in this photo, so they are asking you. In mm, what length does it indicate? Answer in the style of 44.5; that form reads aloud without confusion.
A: 16.8
